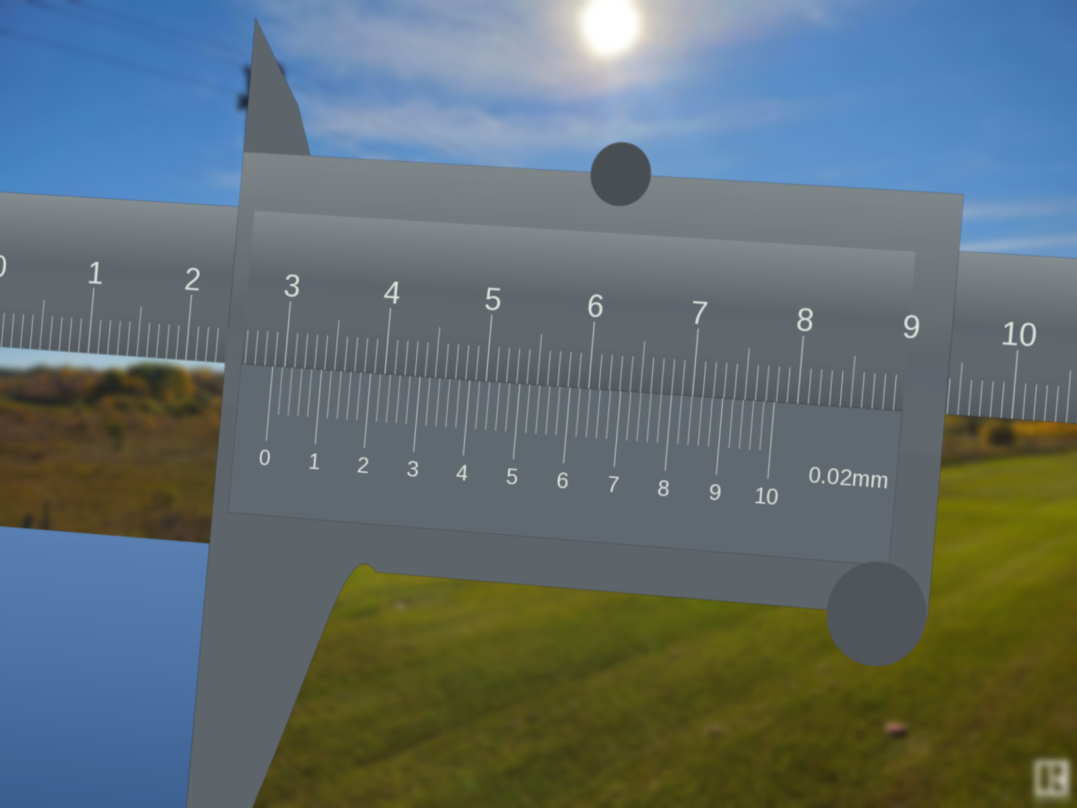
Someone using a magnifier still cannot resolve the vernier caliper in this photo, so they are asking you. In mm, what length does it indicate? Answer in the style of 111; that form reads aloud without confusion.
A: 28.8
